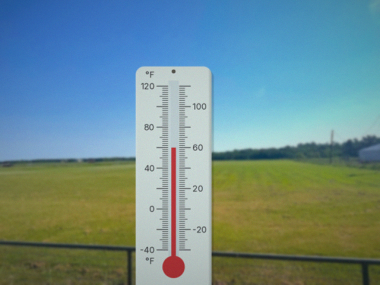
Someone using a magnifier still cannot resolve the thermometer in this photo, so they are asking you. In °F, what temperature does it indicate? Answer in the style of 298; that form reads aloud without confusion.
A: 60
